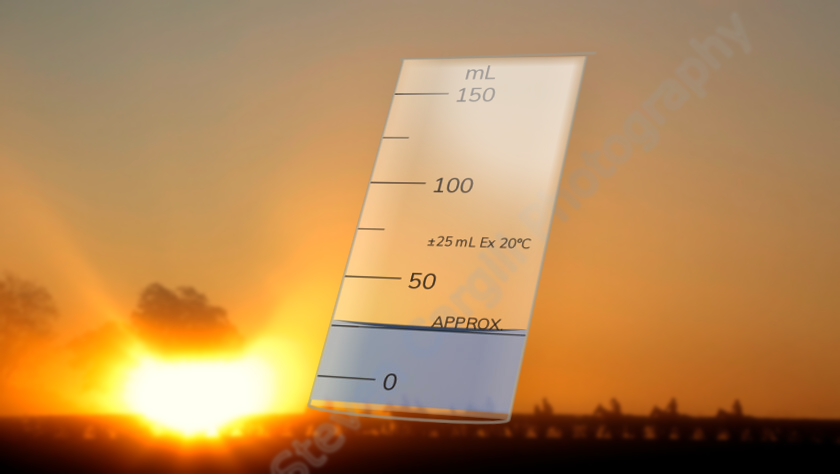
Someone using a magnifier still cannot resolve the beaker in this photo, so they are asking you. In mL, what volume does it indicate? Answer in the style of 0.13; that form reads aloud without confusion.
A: 25
